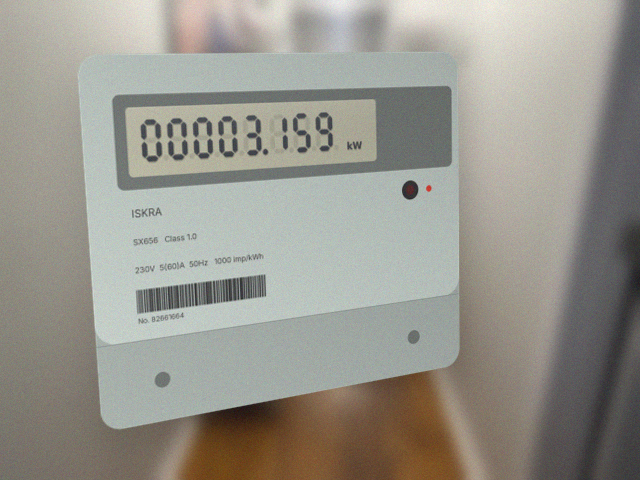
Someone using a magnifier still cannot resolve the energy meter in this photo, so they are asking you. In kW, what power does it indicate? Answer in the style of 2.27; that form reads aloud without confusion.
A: 3.159
